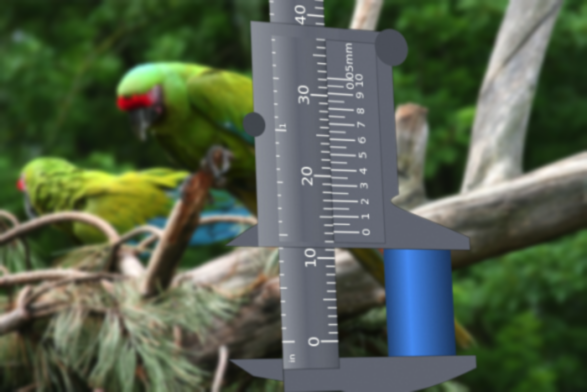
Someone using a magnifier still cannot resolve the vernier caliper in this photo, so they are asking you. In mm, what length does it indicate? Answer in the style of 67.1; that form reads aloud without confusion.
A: 13.2
